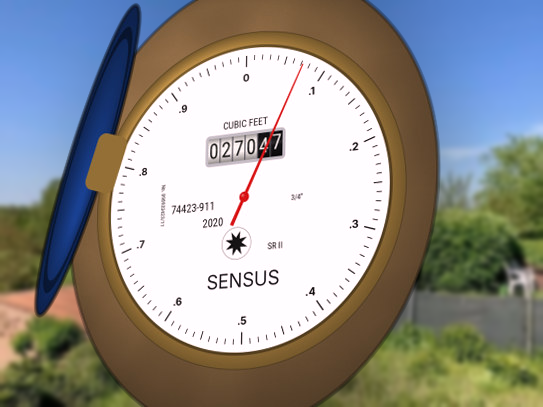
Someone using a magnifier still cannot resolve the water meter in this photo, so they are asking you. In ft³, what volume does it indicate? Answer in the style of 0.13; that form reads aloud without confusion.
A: 27047.07
